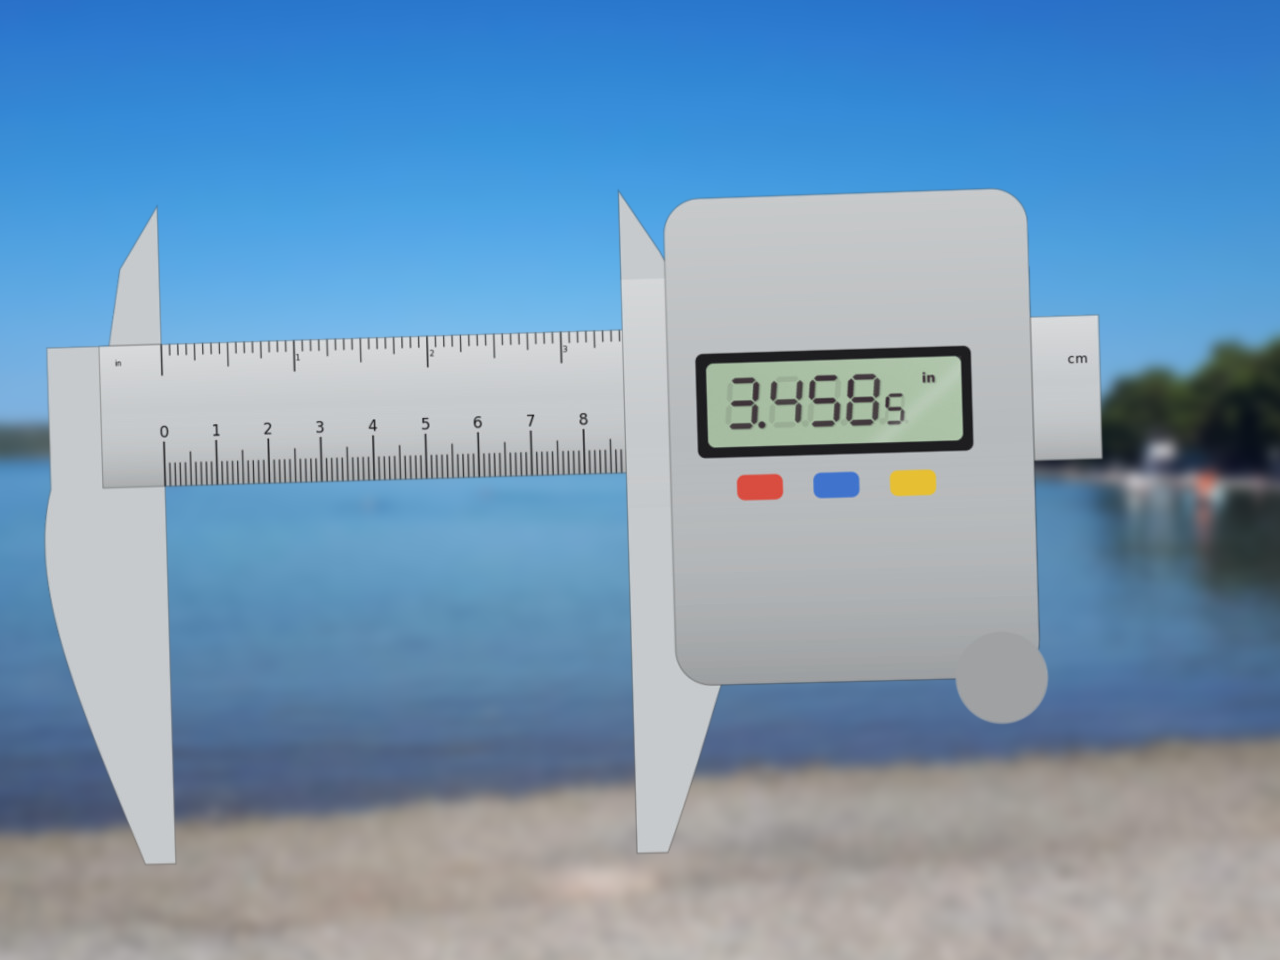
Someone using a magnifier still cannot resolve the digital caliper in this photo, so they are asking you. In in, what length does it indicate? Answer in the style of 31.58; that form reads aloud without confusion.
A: 3.4585
